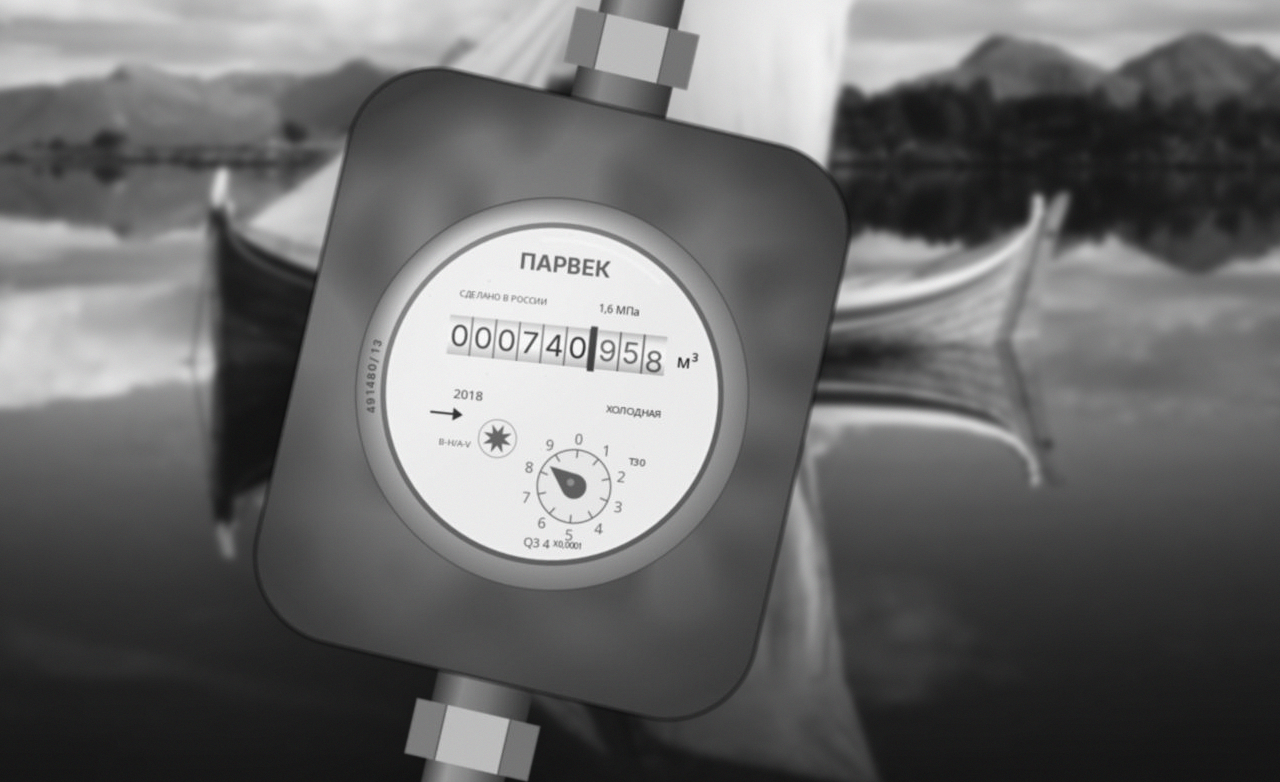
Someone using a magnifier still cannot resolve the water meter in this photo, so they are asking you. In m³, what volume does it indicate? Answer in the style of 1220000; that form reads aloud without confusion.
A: 740.9578
